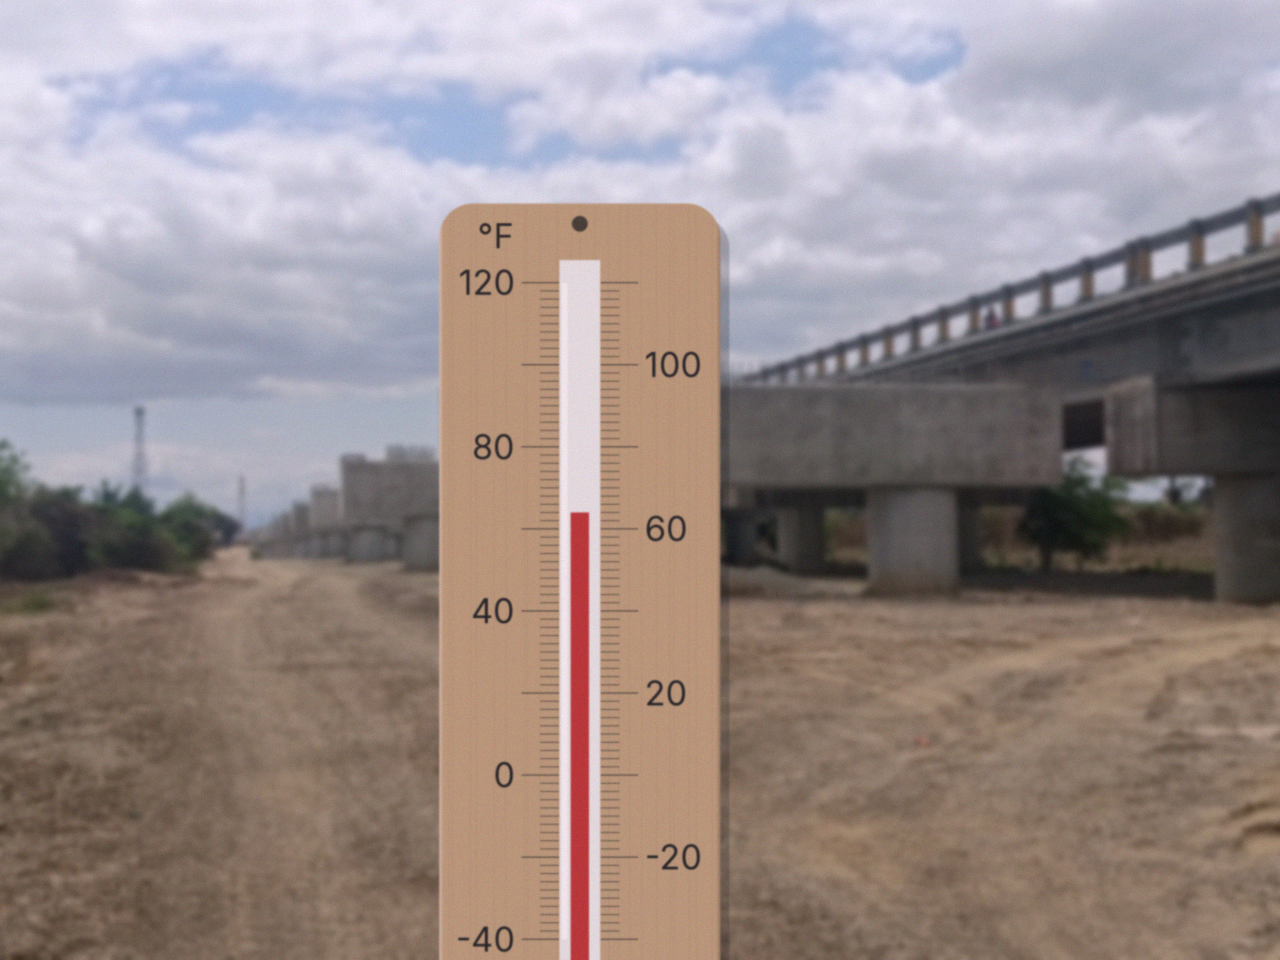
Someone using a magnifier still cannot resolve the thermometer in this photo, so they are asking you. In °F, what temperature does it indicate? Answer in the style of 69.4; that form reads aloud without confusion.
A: 64
